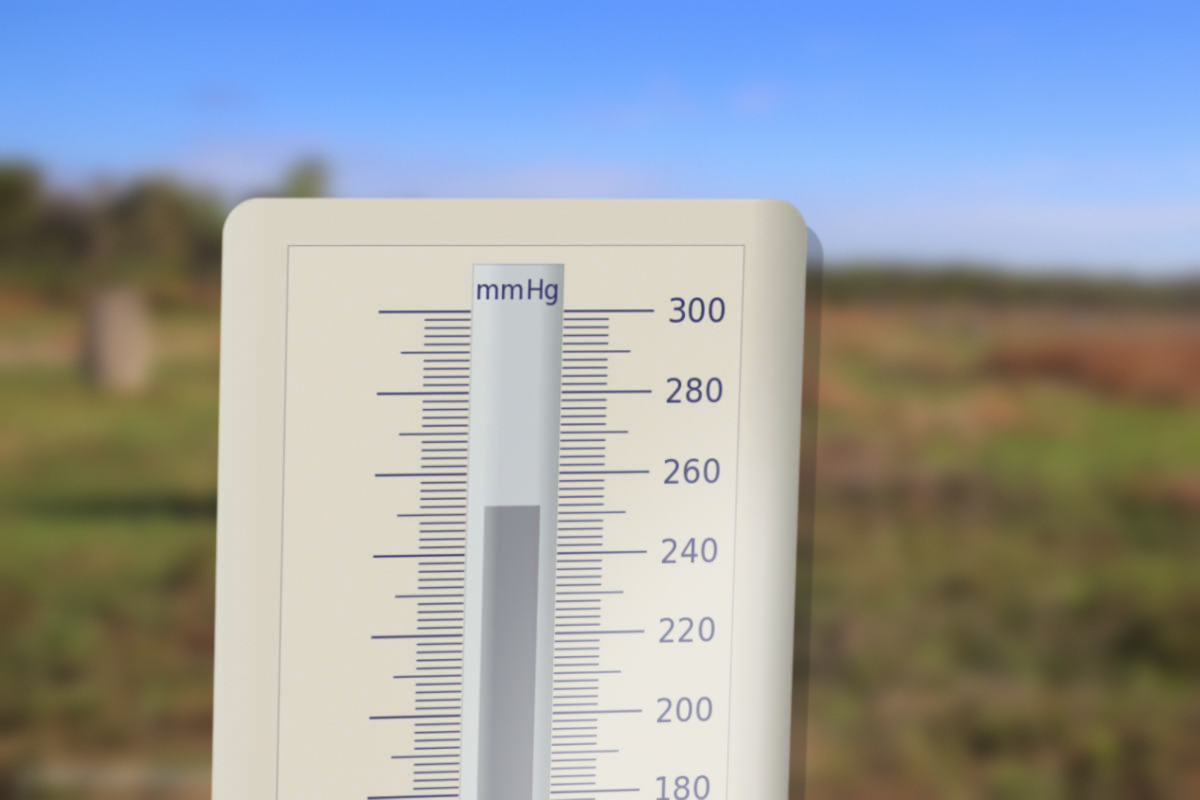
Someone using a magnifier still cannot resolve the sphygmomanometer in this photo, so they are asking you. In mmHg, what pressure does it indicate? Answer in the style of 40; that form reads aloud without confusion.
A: 252
